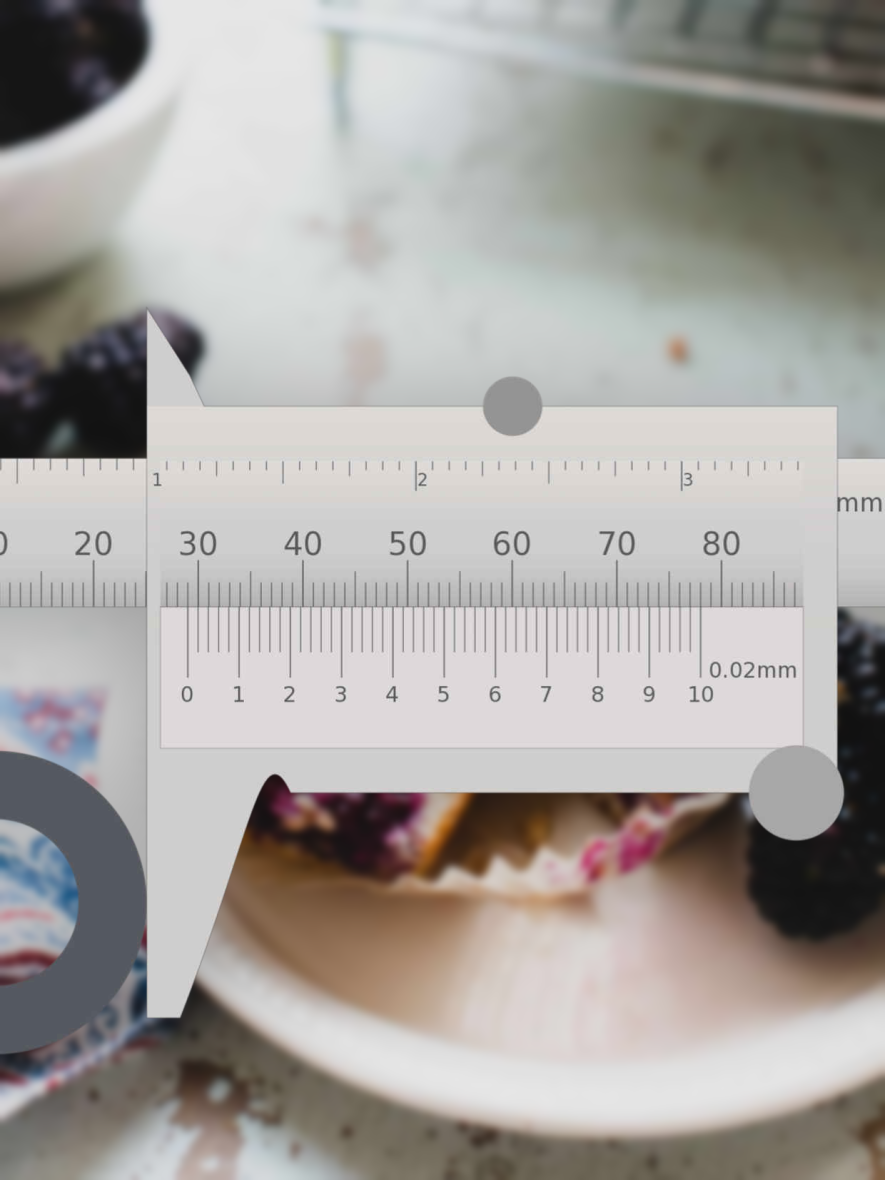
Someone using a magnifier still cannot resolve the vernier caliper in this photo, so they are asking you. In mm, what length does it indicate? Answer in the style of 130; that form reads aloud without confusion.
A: 29.0
